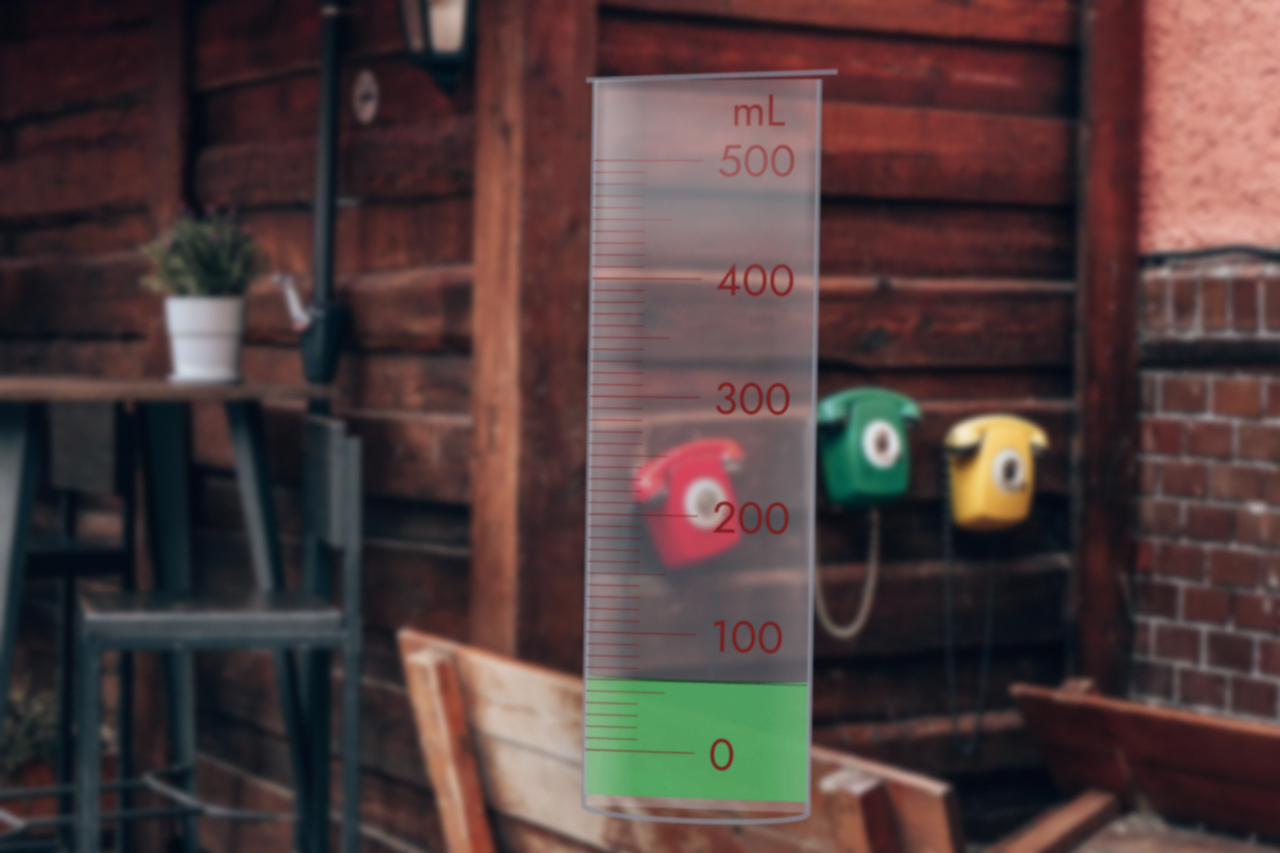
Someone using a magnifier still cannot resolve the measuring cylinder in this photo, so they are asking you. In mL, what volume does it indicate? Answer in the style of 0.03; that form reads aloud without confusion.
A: 60
